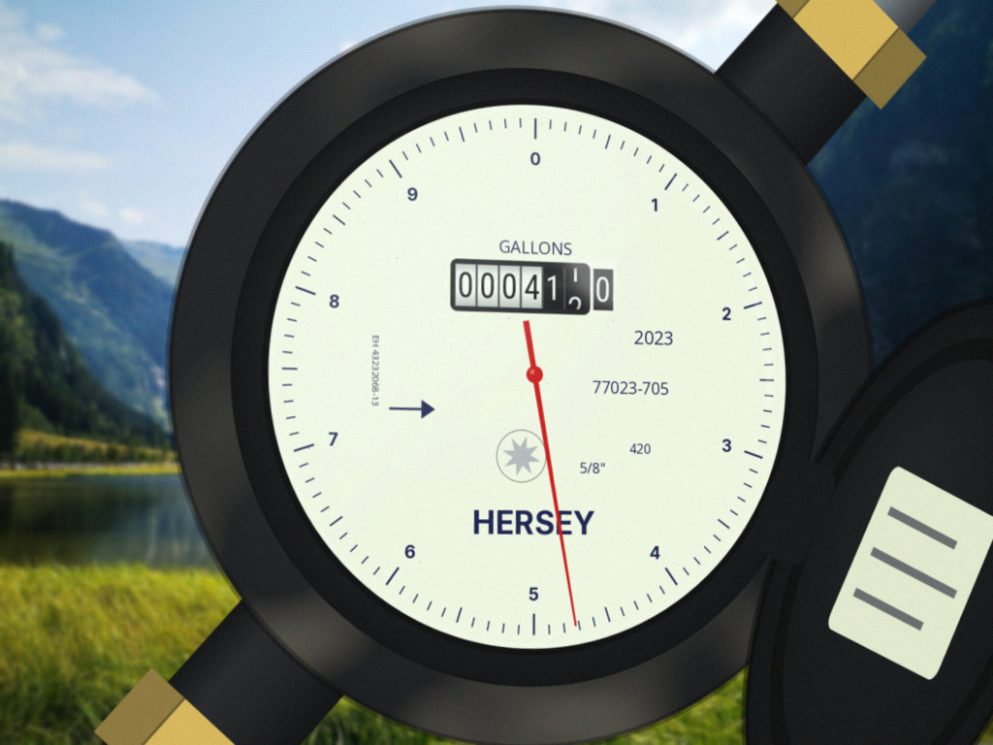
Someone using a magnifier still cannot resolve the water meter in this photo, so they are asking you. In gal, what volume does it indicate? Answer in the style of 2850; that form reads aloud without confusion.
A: 4114.7
